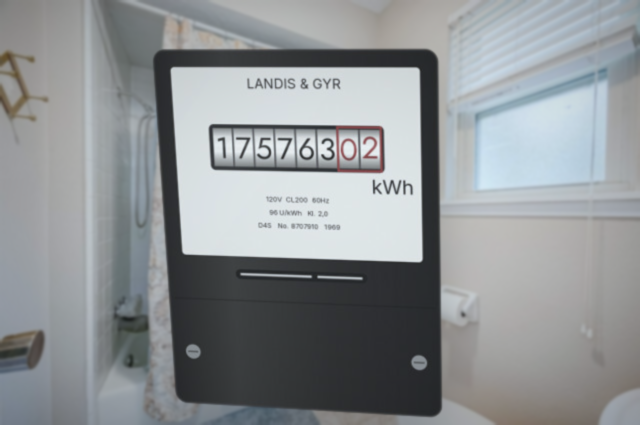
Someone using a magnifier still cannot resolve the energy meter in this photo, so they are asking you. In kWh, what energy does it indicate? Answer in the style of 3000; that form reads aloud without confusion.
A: 175763.02
